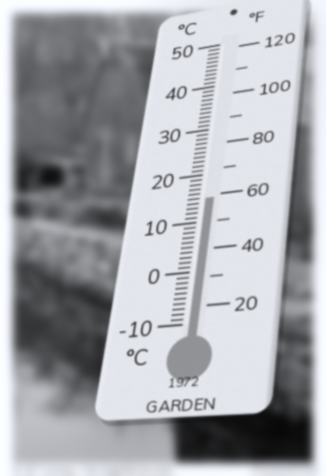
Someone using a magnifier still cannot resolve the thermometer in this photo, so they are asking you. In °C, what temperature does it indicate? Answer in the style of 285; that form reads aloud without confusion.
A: 15
